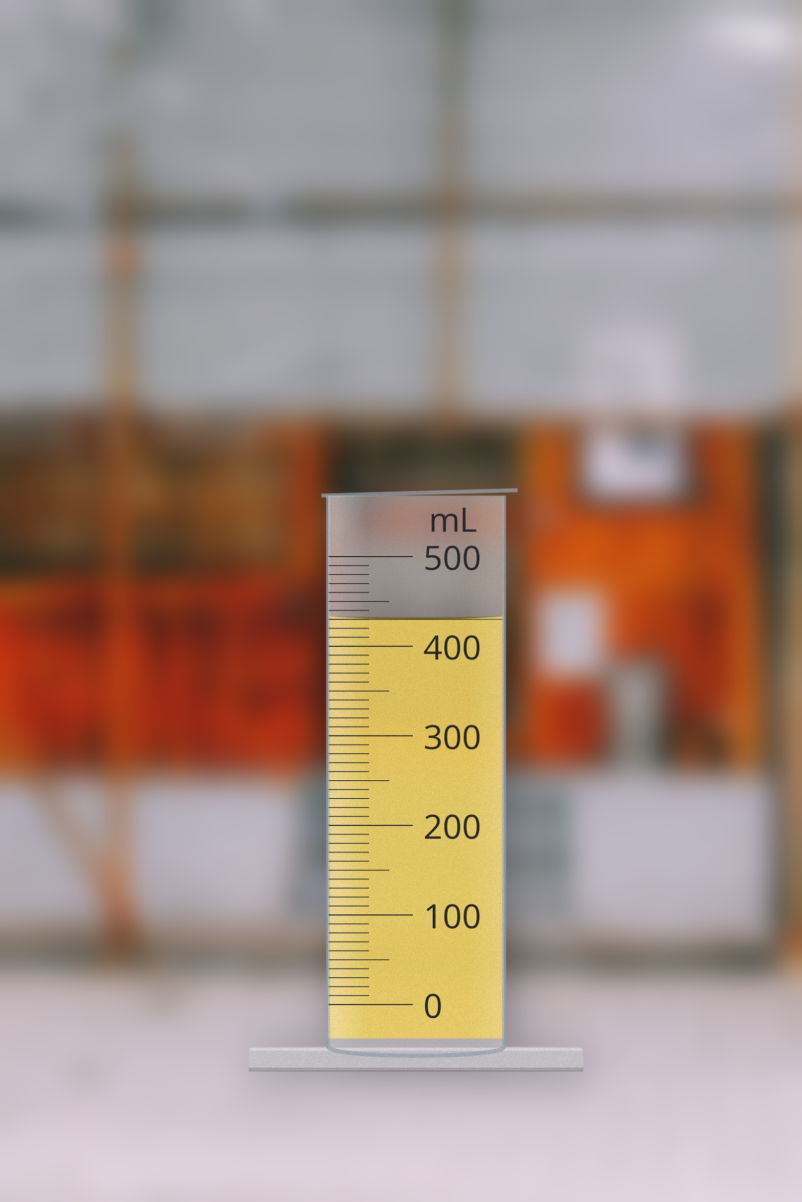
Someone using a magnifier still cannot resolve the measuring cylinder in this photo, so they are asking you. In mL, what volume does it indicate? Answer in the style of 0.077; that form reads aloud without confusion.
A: 430
